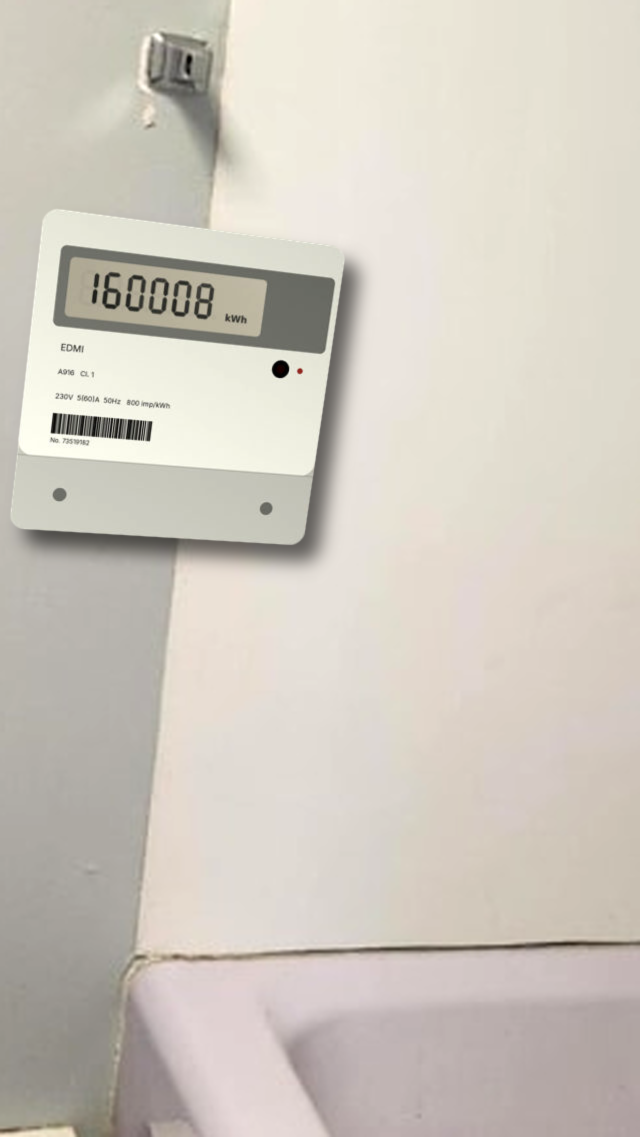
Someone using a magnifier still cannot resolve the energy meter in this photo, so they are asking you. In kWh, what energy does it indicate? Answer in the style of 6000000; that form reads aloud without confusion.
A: 160008
